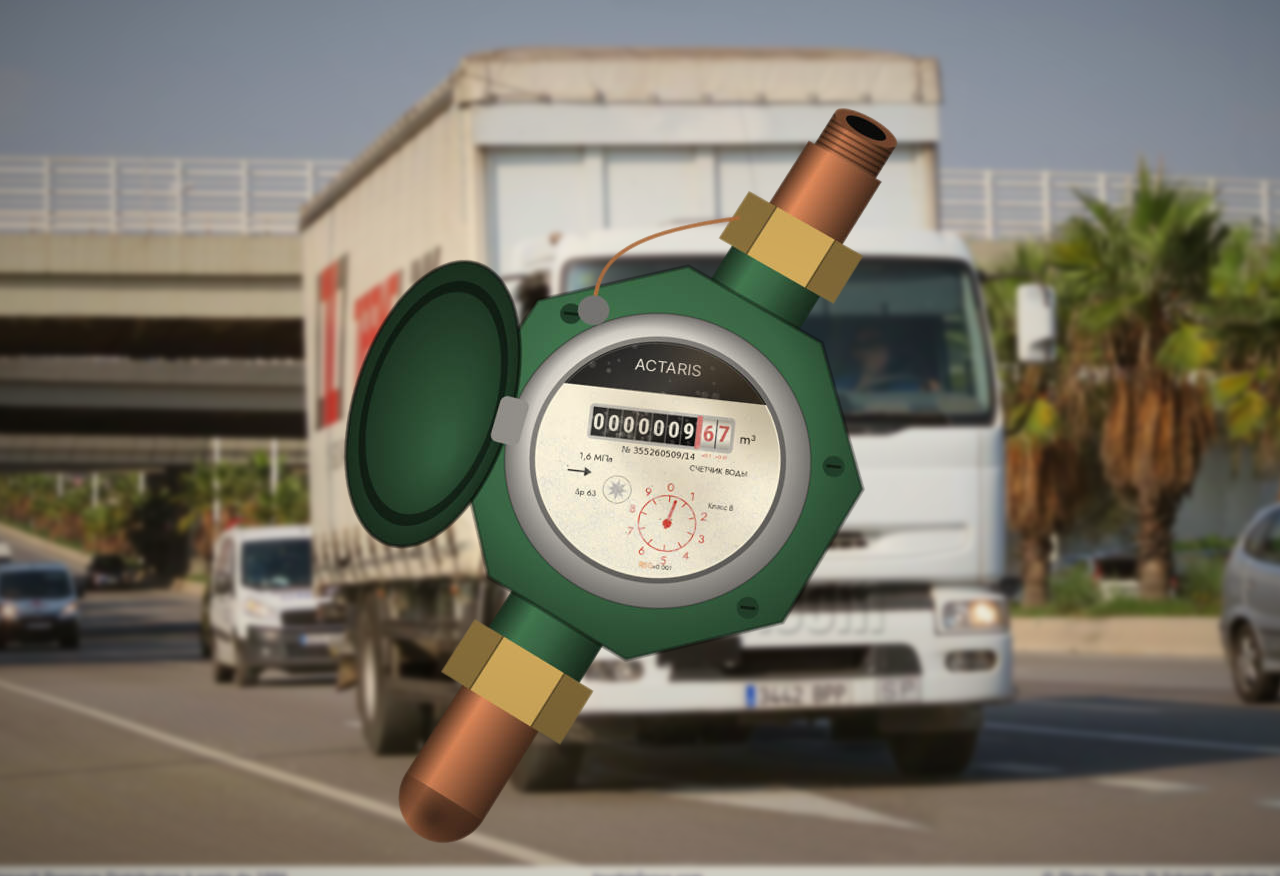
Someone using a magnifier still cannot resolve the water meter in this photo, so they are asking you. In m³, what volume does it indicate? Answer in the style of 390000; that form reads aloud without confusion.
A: 9.670
